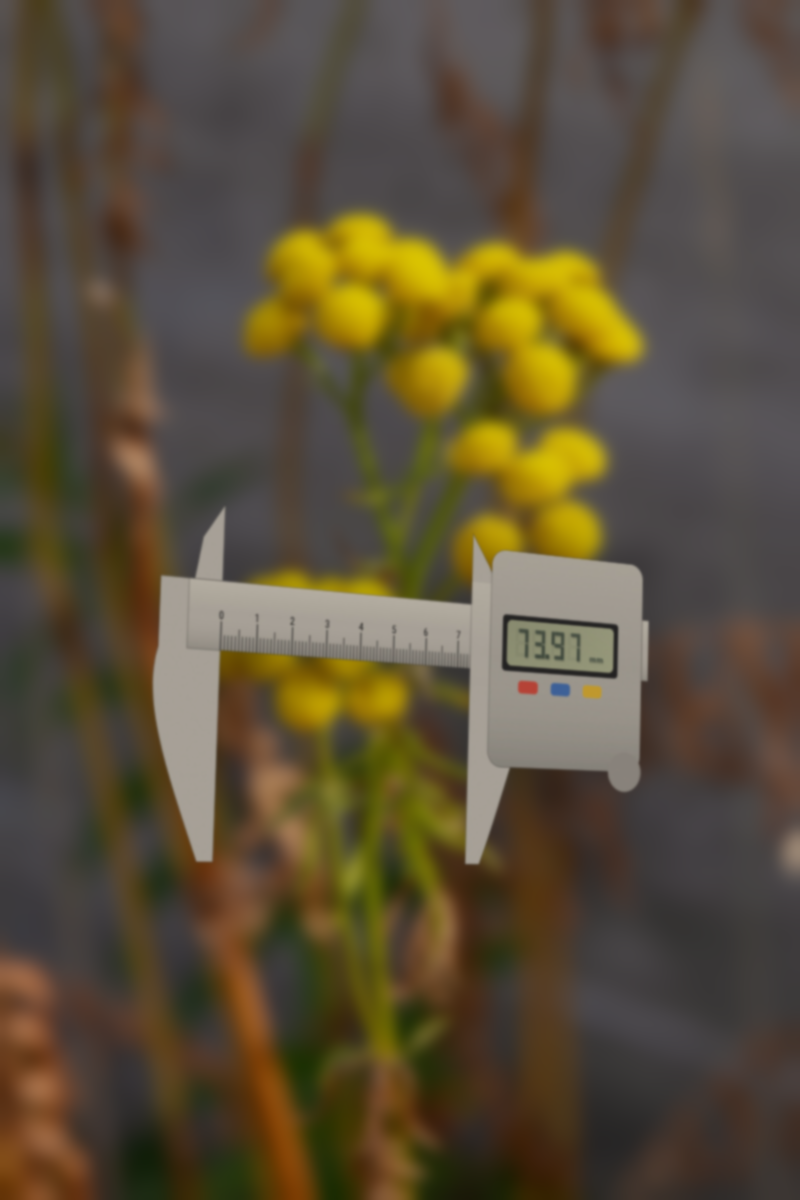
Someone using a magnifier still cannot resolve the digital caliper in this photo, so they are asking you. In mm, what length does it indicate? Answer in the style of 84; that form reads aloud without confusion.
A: 73.97
